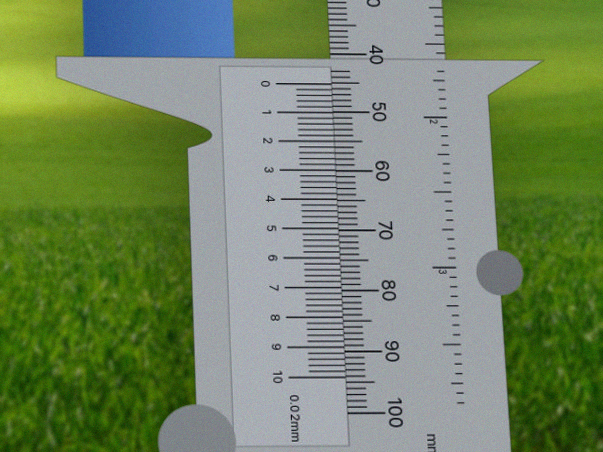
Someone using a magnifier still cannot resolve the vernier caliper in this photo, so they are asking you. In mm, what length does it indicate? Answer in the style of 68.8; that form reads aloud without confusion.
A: 45.2
